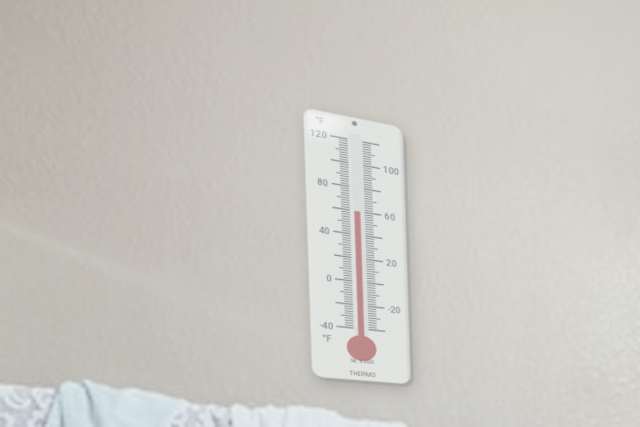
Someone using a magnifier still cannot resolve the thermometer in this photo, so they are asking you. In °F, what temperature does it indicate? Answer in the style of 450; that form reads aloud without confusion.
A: 60
